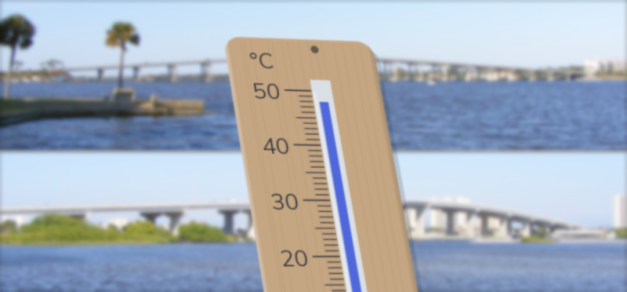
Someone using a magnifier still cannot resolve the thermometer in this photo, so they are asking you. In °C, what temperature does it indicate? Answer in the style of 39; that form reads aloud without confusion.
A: 48
